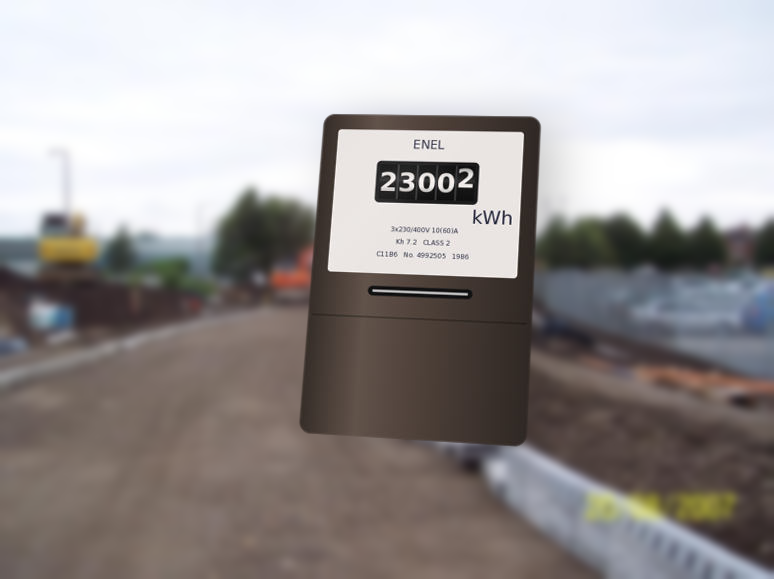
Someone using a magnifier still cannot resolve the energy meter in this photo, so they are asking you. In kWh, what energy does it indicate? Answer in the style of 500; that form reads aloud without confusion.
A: 23002
